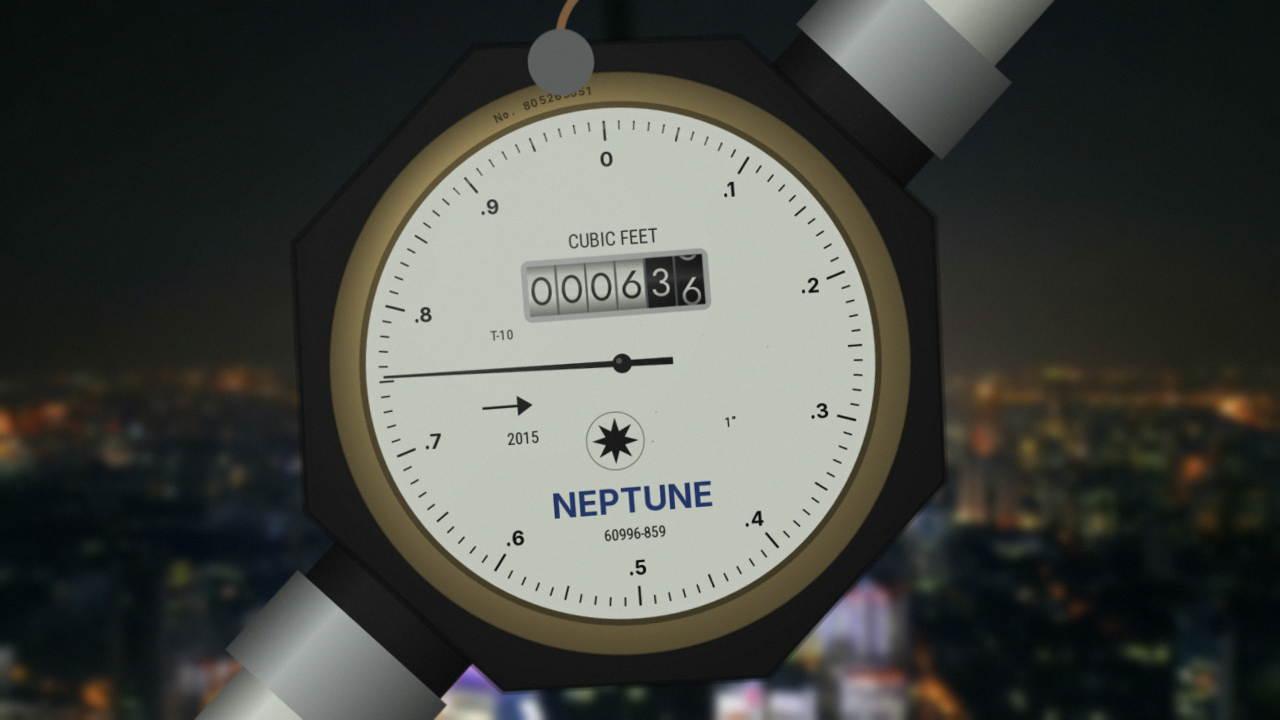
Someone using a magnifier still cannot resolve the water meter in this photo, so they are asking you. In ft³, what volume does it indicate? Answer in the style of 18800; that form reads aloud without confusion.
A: 635.75
